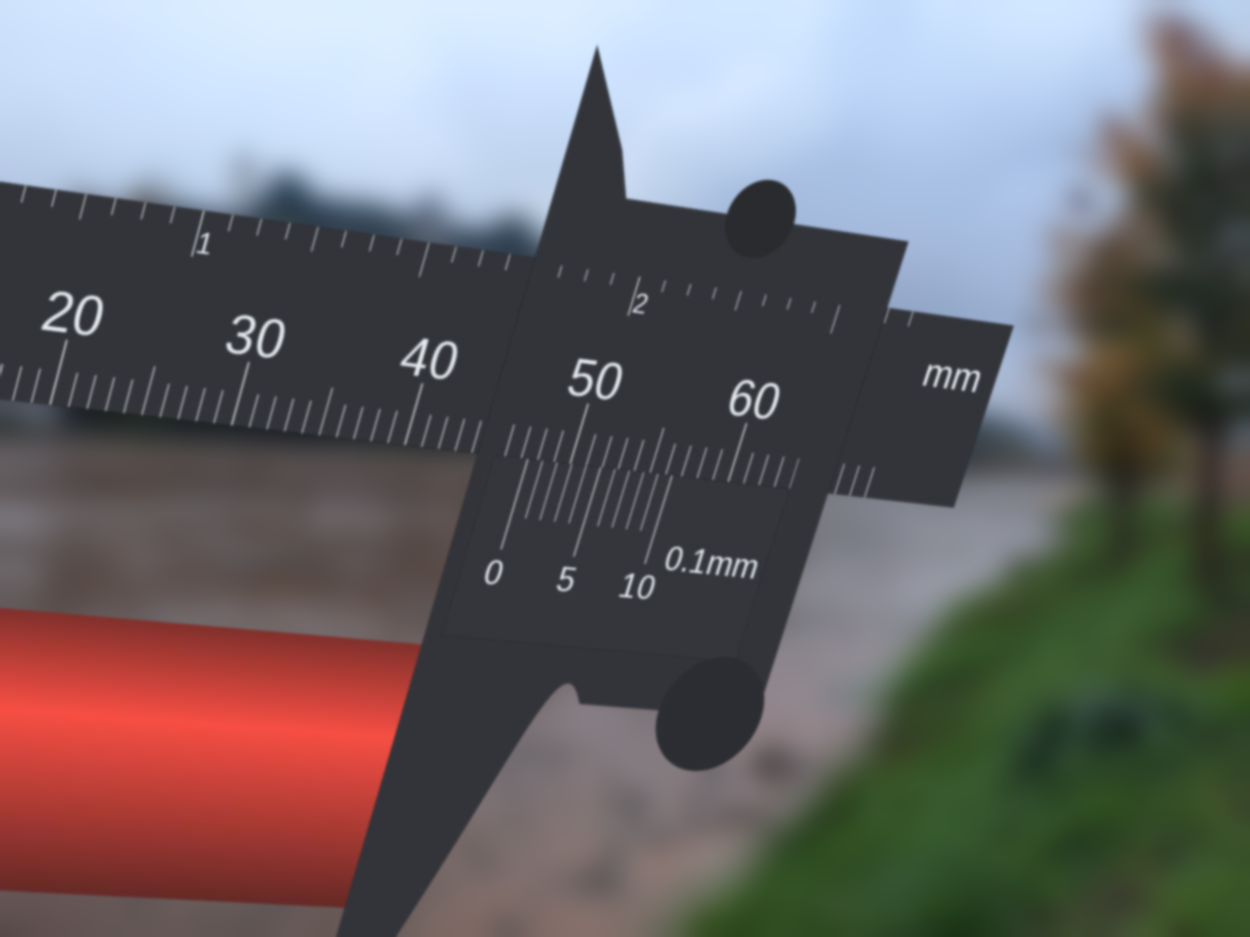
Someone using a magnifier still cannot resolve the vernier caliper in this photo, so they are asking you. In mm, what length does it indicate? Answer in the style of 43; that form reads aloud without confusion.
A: 47.4
